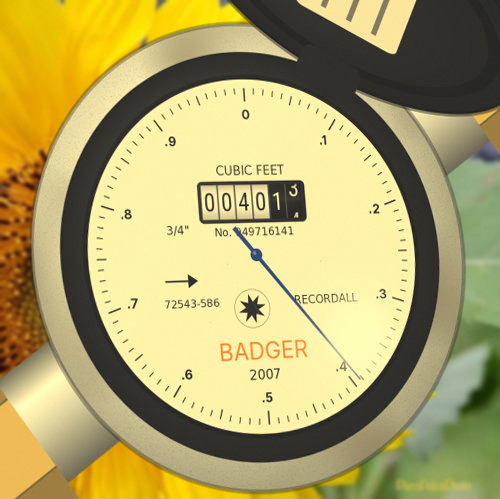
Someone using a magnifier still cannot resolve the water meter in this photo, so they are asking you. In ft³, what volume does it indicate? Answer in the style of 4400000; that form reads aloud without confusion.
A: 4013.39
